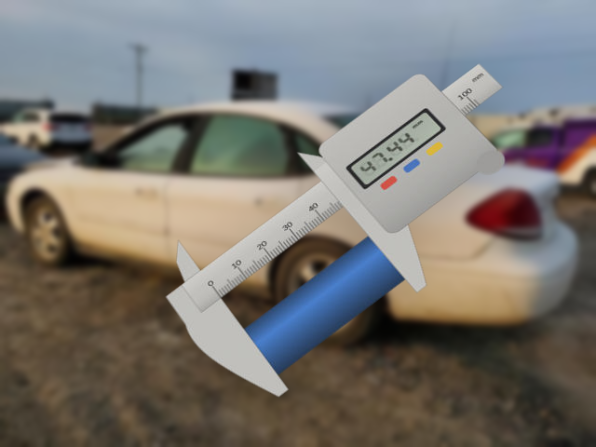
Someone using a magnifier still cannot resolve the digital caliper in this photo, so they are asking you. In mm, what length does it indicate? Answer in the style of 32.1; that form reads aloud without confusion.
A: 47.44
